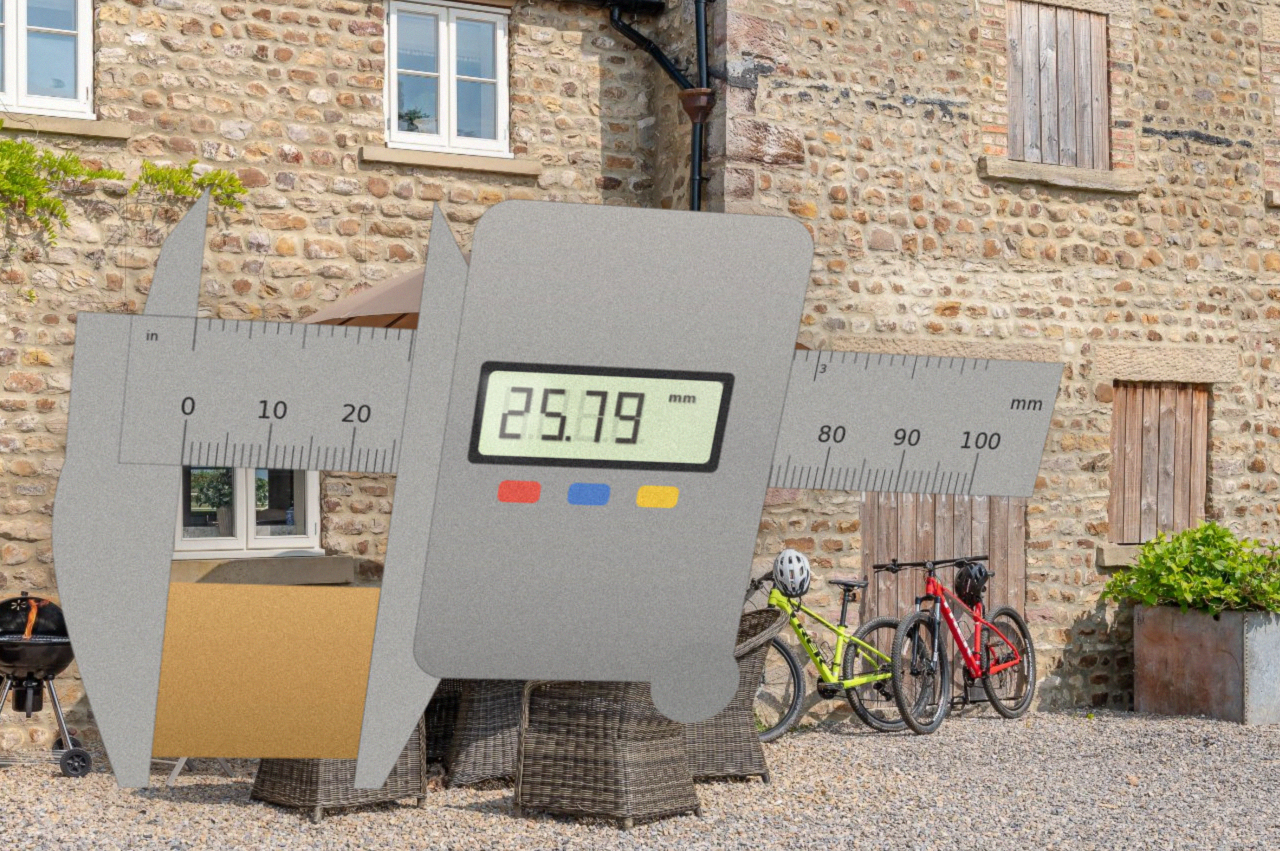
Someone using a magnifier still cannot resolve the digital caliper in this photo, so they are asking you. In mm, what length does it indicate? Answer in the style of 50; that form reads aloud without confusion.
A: 25.79
